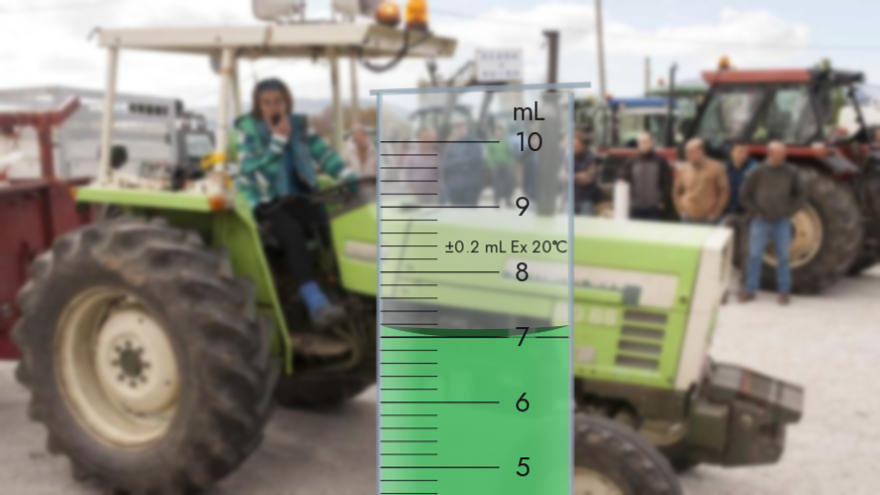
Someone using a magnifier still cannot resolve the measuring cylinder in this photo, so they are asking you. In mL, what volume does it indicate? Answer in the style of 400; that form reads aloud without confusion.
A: 7
